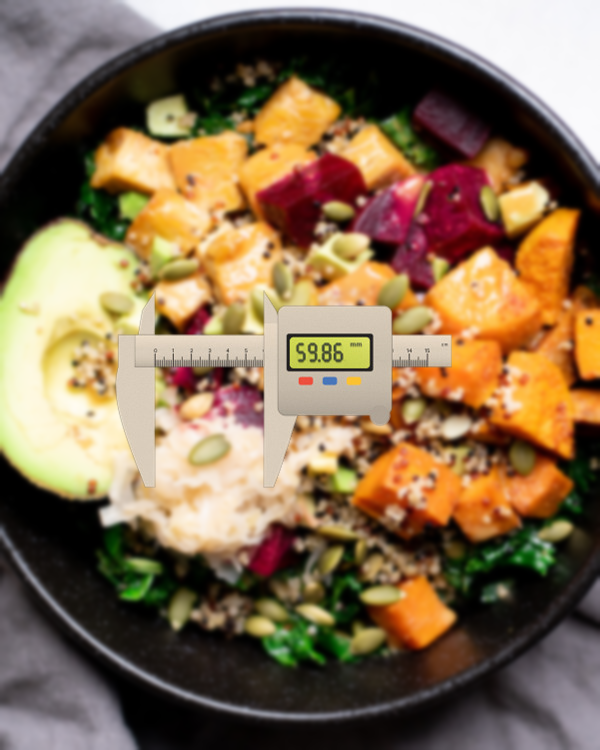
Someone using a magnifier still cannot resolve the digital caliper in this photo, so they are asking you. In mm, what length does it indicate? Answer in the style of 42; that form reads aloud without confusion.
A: 59.86
